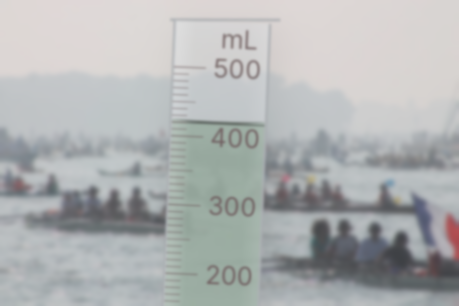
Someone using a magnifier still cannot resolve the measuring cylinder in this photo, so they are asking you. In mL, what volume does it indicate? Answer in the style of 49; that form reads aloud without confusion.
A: 420
